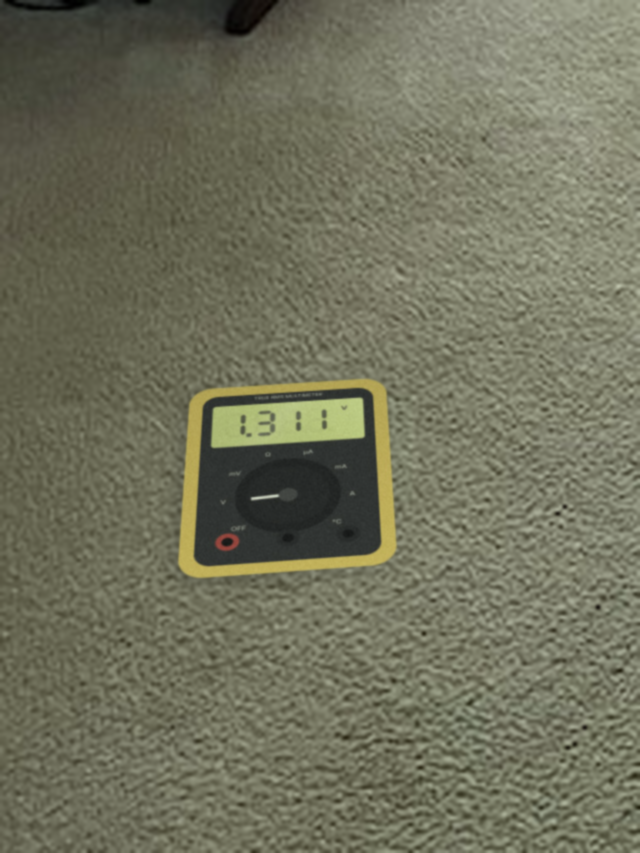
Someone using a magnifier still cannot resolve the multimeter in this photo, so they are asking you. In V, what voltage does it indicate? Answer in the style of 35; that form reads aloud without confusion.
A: 1.311
